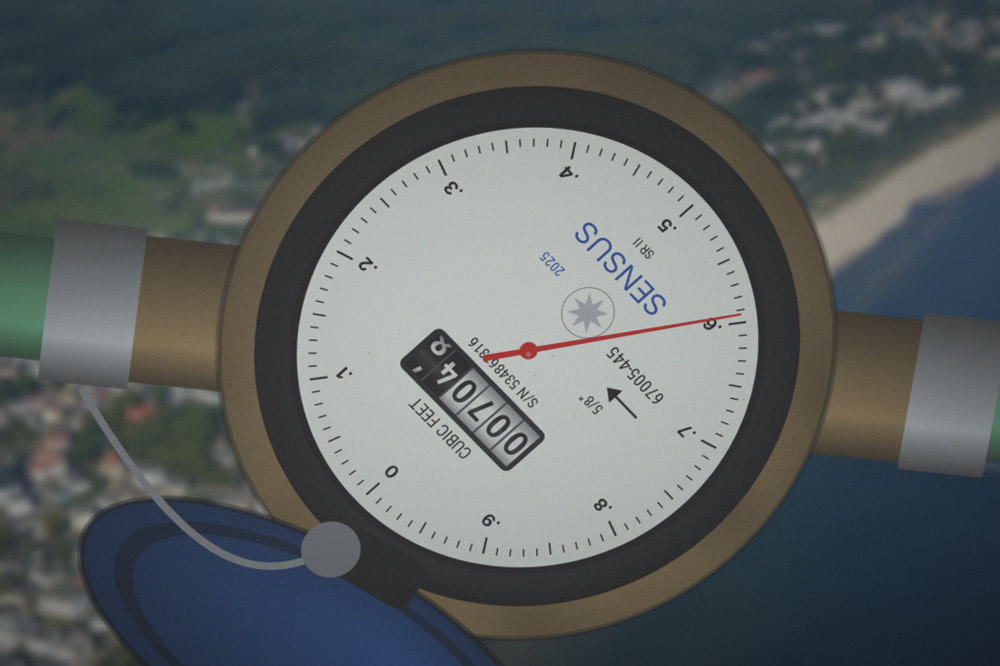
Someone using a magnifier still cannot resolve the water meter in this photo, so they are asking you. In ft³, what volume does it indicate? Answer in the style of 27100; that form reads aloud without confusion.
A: 7047.59
